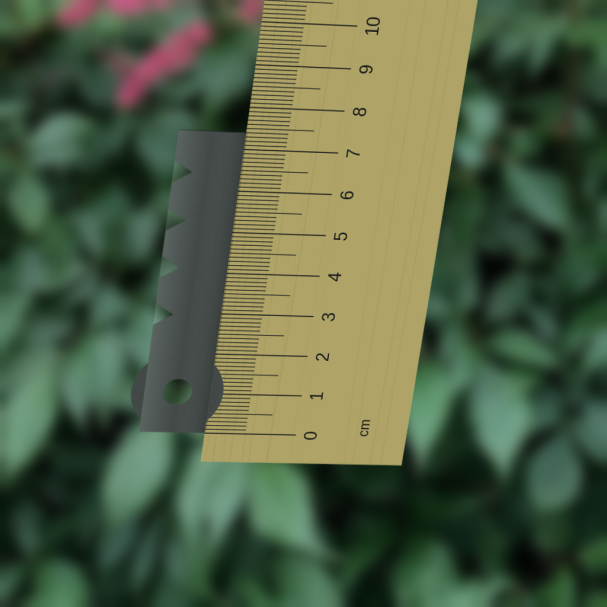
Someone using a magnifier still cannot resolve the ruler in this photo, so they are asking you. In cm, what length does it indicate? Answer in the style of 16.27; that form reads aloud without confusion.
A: 7.4
